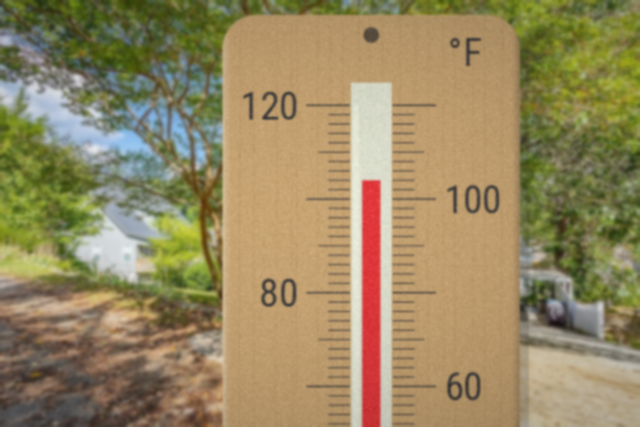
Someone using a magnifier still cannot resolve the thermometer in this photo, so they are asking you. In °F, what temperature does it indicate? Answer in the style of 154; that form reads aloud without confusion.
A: 104
